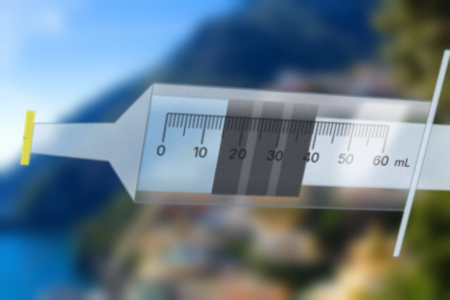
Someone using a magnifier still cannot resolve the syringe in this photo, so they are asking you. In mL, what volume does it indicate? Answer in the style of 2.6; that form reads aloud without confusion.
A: 15
